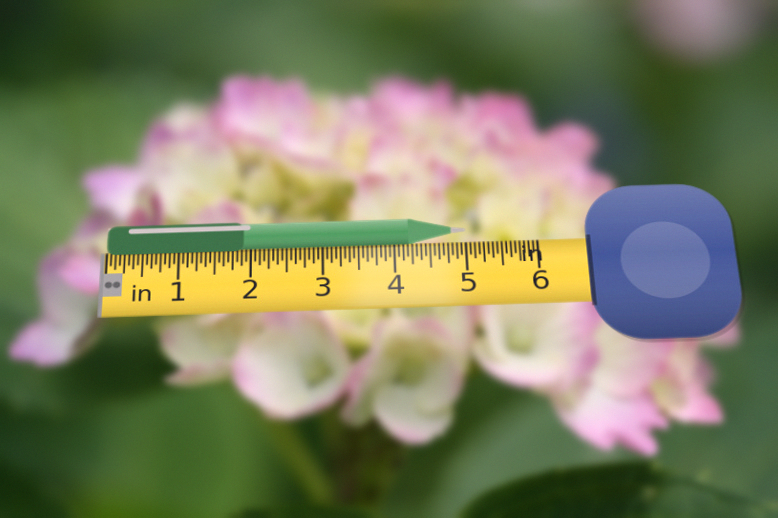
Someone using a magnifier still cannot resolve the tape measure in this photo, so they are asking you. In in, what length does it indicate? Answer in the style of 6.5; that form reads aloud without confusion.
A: 5
